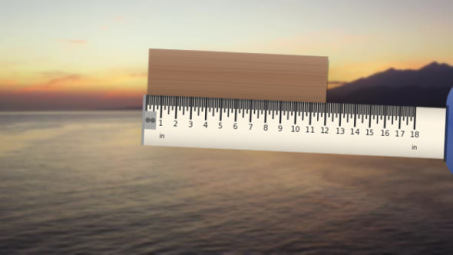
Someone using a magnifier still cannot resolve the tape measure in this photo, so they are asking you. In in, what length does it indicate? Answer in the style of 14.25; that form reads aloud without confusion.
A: 12
